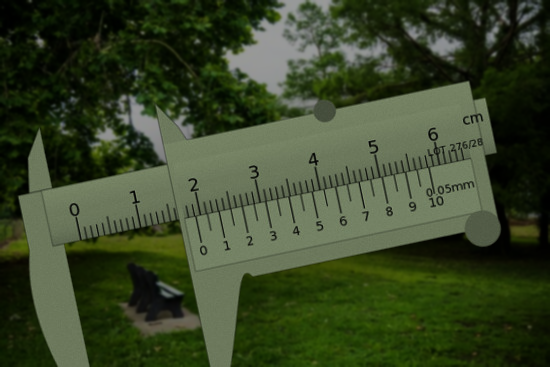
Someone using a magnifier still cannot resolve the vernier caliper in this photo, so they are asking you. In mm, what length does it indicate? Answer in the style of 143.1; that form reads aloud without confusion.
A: 19.2
